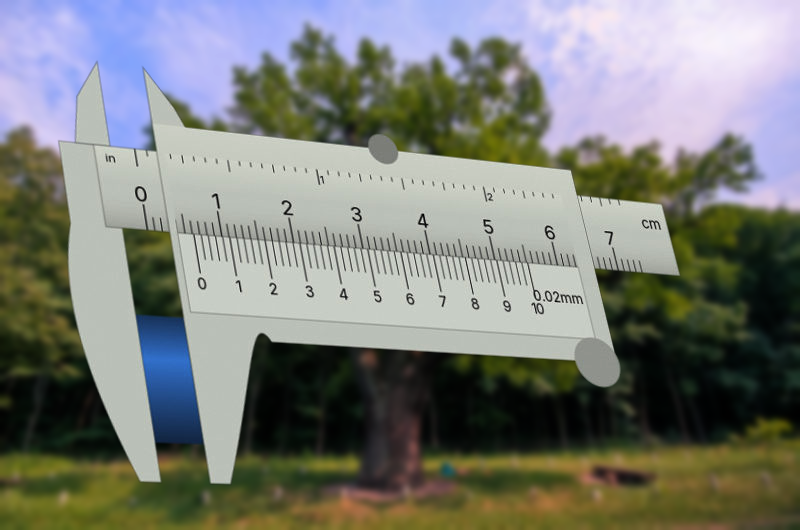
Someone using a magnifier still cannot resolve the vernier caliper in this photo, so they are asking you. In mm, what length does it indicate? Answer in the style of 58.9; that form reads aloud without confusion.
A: 6.2
